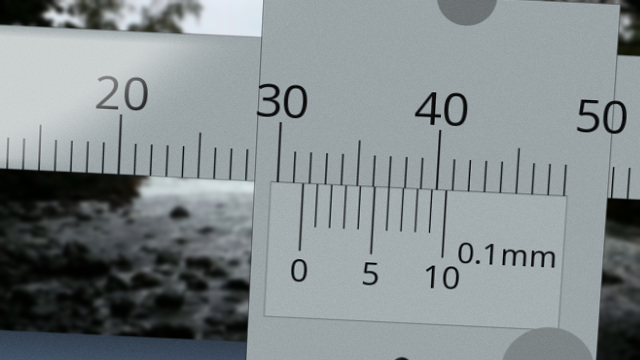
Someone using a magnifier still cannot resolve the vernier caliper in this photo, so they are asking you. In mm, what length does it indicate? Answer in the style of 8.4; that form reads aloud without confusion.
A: 31.6
